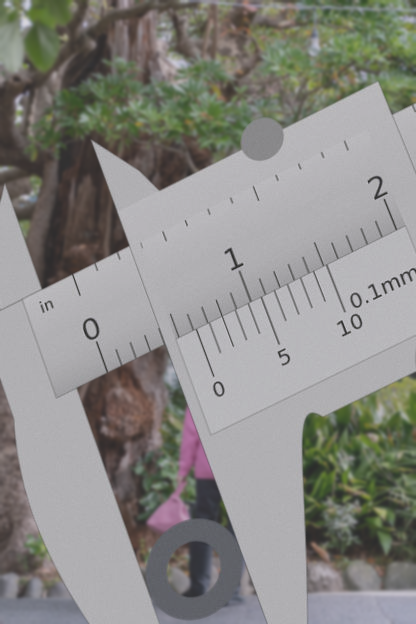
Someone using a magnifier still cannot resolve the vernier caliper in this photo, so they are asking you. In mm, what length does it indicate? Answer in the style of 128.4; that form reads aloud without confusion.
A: 6.2
